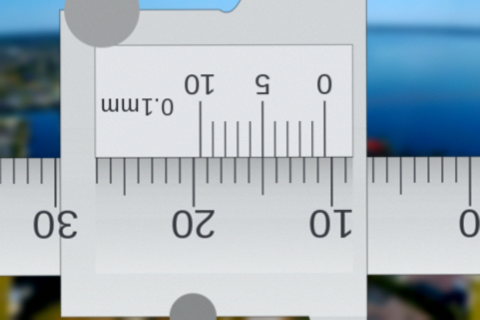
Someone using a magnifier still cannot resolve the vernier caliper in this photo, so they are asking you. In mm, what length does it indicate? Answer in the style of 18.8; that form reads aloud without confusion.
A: 10.5
